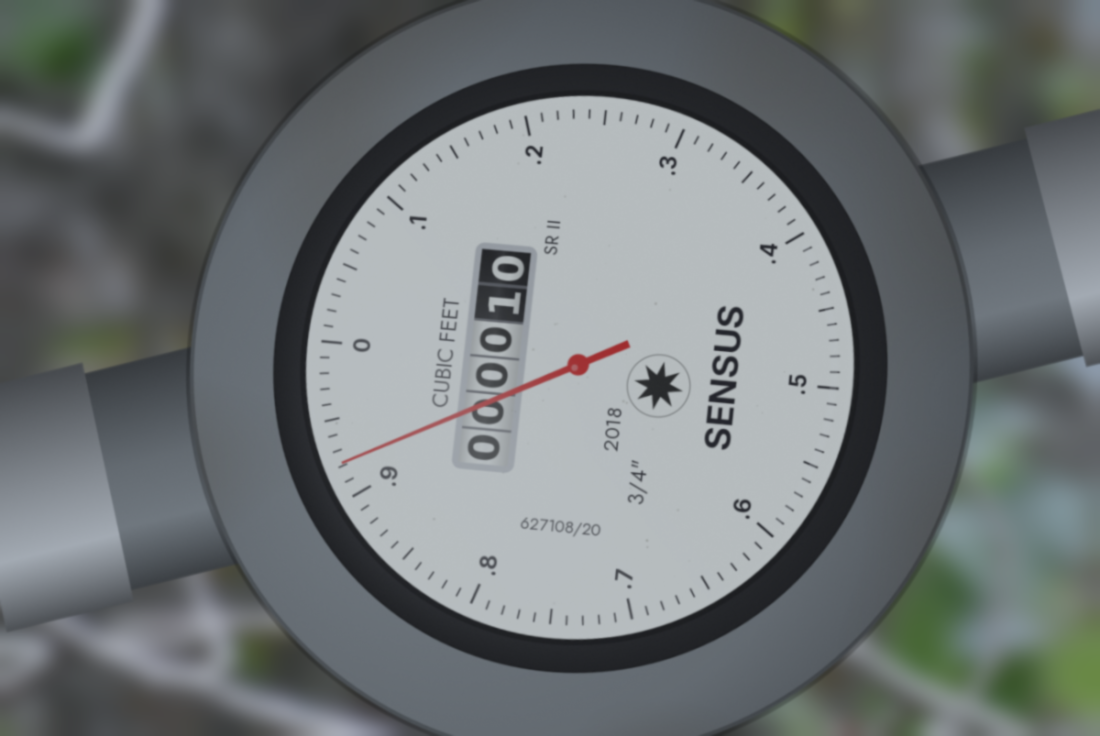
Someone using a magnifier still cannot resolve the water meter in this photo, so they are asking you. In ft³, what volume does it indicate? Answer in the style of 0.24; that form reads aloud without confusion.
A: 9.92
